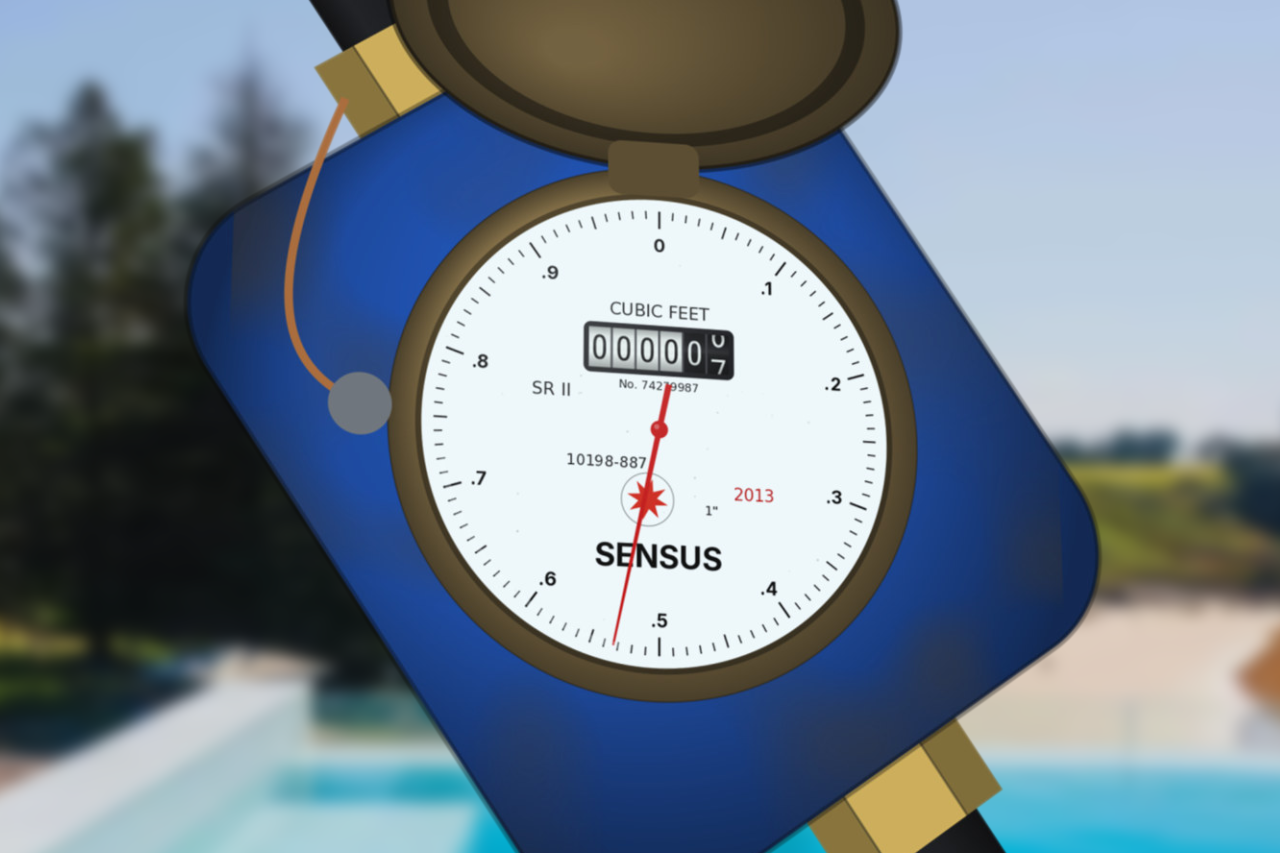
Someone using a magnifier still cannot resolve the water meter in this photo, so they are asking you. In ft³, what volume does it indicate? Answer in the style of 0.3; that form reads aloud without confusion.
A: 6.53
